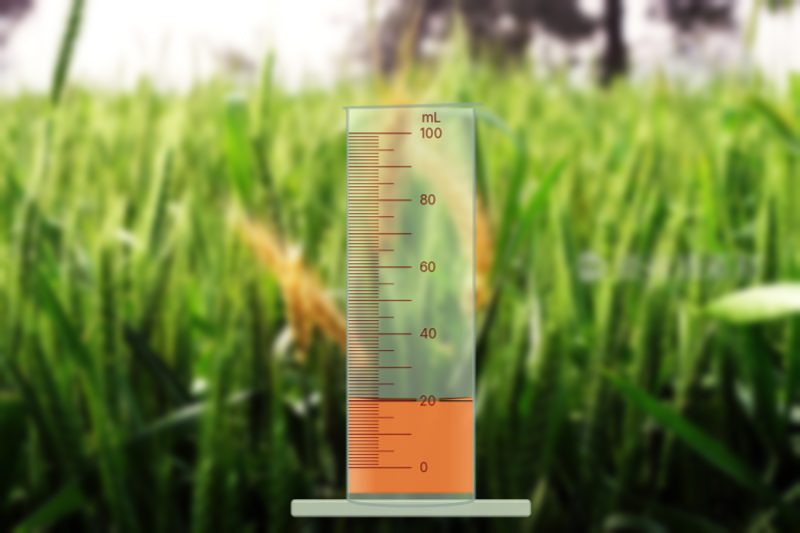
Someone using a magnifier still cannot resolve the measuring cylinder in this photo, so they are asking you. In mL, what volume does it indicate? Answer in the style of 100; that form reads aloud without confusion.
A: 20
